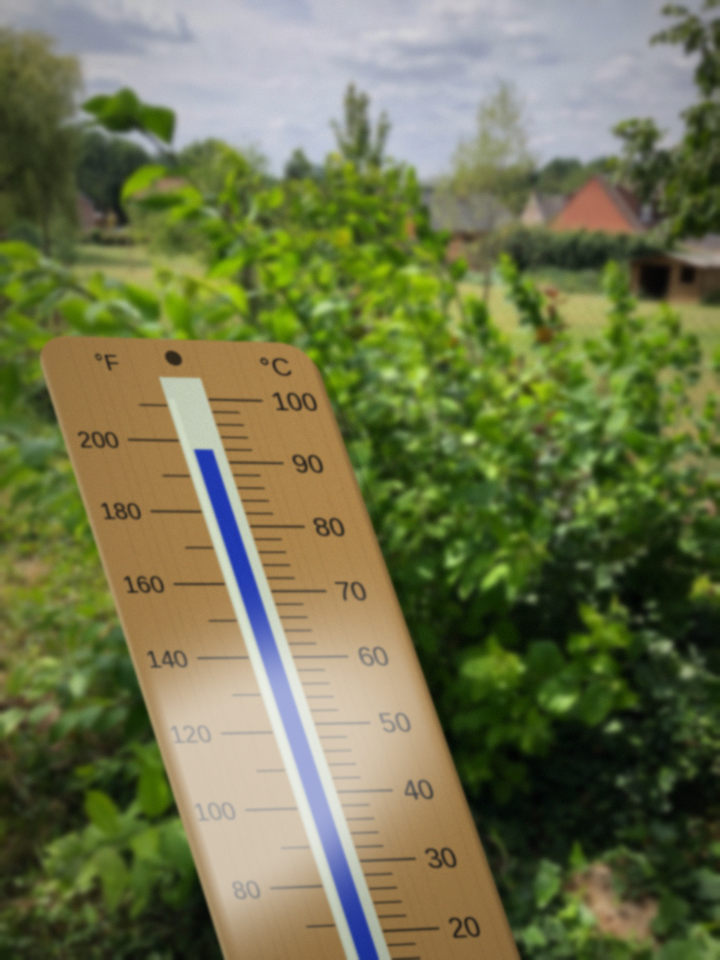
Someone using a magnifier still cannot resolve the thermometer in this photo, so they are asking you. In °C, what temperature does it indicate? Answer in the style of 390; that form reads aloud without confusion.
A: 92
